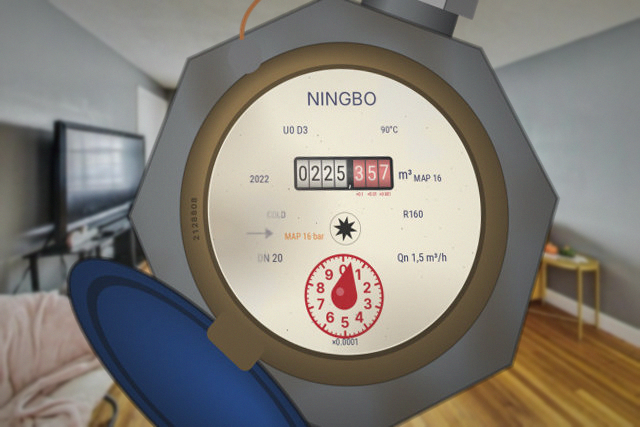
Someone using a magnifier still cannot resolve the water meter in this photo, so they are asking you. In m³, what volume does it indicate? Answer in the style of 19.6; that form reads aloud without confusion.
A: 225.3570
